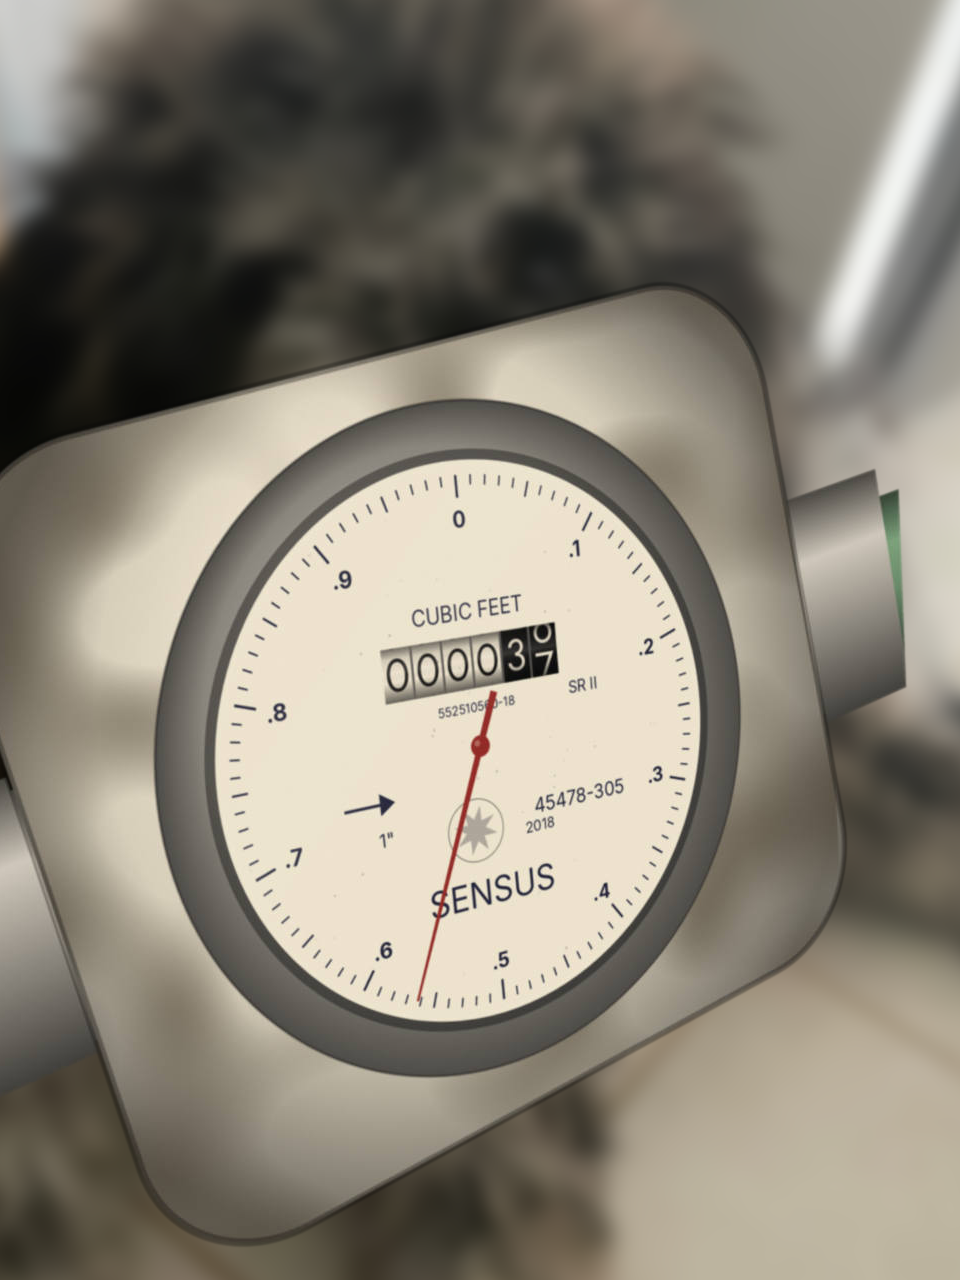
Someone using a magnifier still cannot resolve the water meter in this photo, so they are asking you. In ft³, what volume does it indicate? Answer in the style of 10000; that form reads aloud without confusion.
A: 36.56
